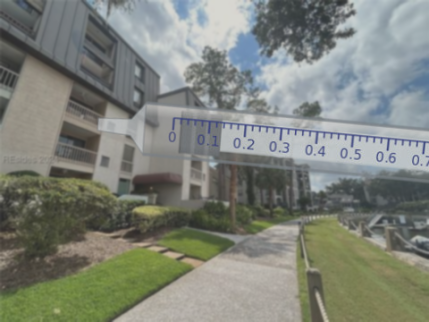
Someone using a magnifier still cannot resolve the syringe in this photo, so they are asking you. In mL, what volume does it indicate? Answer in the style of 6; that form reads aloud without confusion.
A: 0.02
